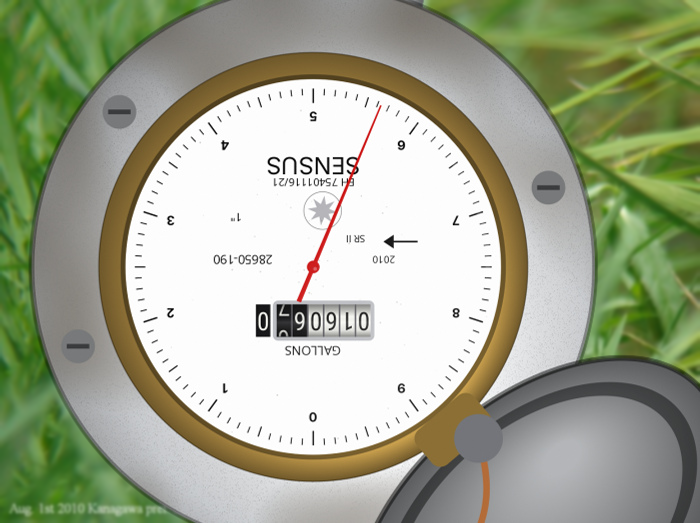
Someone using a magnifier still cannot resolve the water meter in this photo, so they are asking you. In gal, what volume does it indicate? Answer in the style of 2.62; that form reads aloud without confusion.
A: 160665.6
